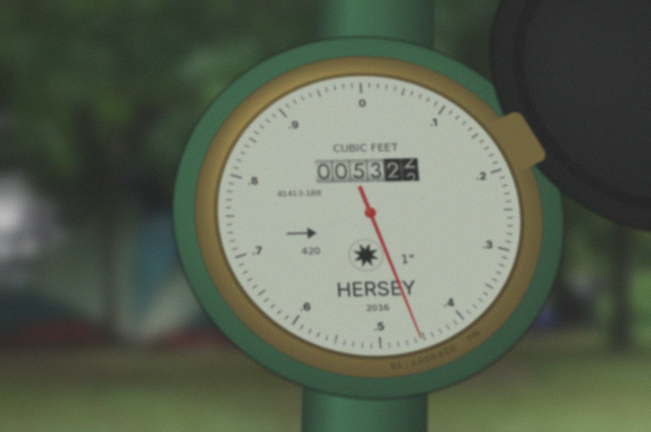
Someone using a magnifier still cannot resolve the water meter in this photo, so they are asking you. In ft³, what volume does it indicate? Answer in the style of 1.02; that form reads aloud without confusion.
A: 5322.45
